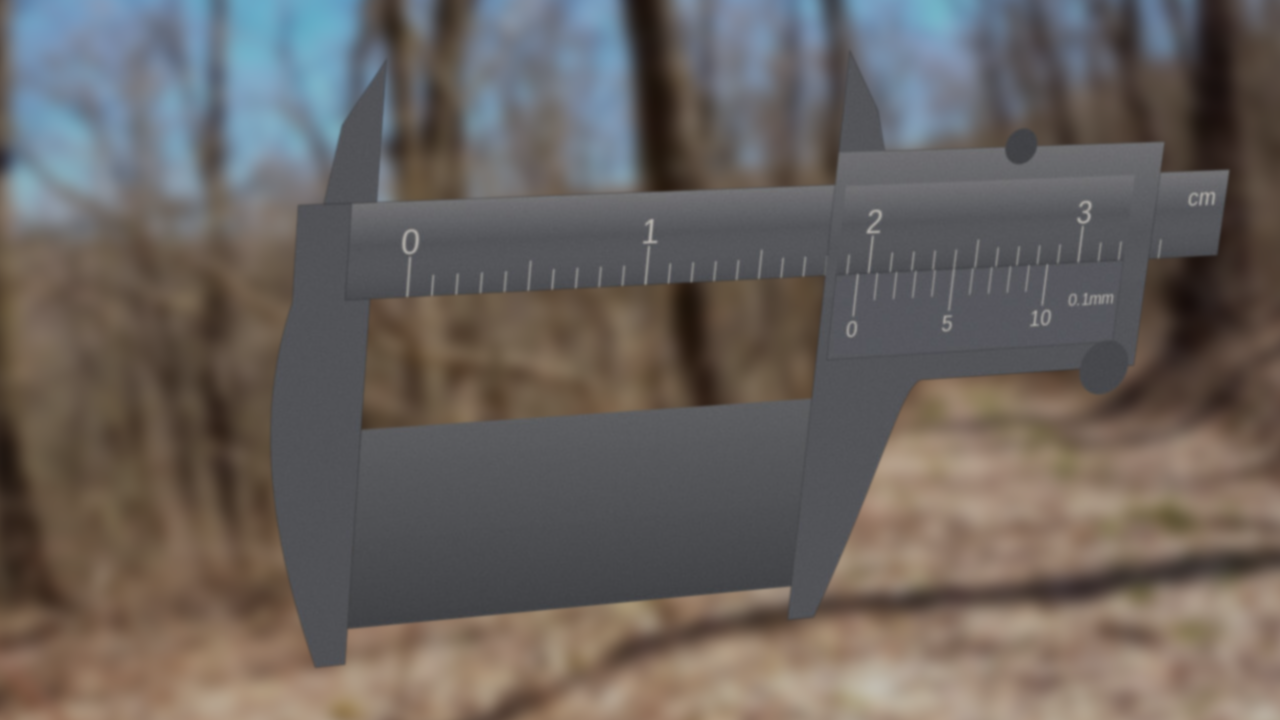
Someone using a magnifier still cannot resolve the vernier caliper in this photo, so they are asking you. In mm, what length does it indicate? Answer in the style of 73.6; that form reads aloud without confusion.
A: 19.5
